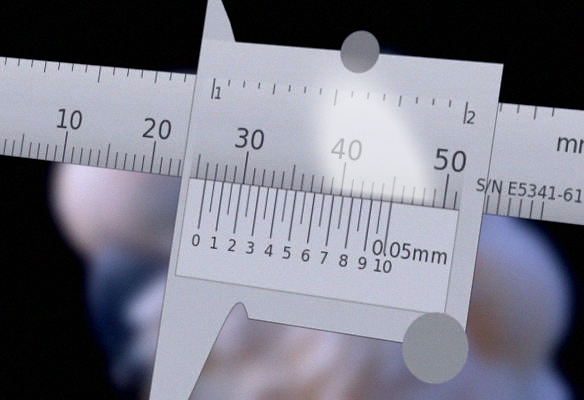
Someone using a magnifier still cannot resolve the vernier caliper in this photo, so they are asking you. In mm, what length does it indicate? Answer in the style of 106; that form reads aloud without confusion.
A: 26.0
